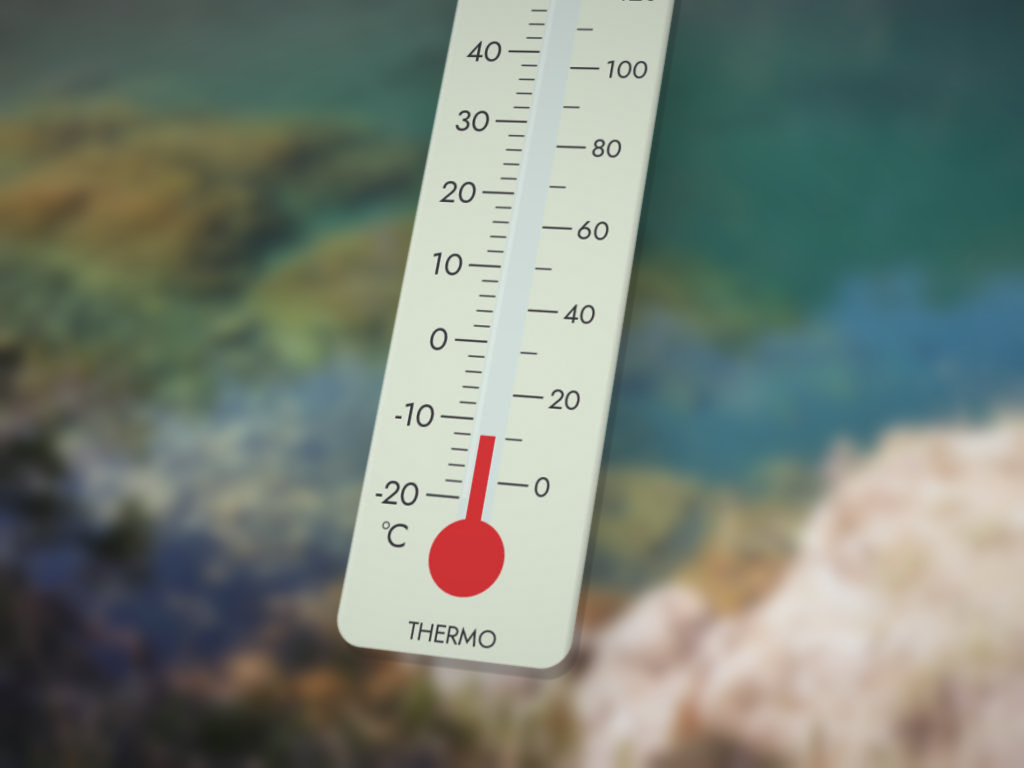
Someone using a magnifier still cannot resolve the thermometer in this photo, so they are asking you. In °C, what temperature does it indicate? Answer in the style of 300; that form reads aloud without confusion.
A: -12
